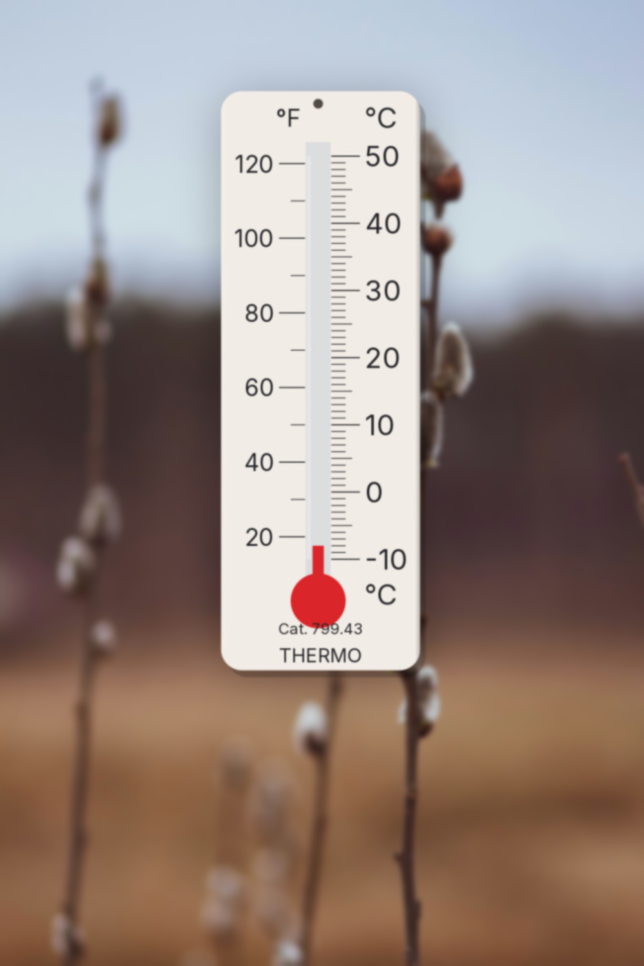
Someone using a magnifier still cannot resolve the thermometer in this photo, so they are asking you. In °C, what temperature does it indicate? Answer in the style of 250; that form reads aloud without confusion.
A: -8
